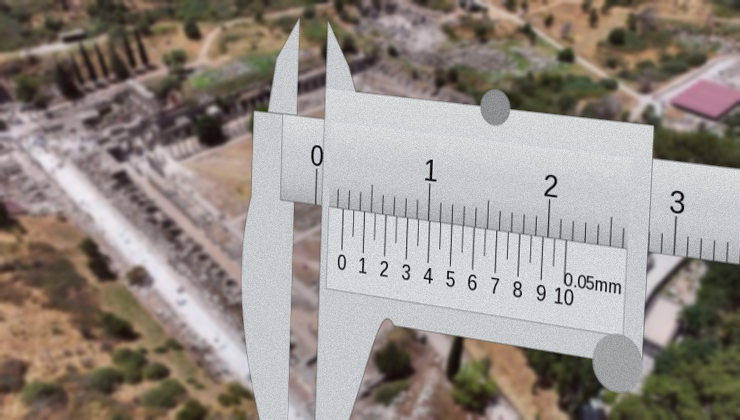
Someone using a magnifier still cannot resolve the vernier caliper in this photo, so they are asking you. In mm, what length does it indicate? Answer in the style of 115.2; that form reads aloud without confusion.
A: 2.5
